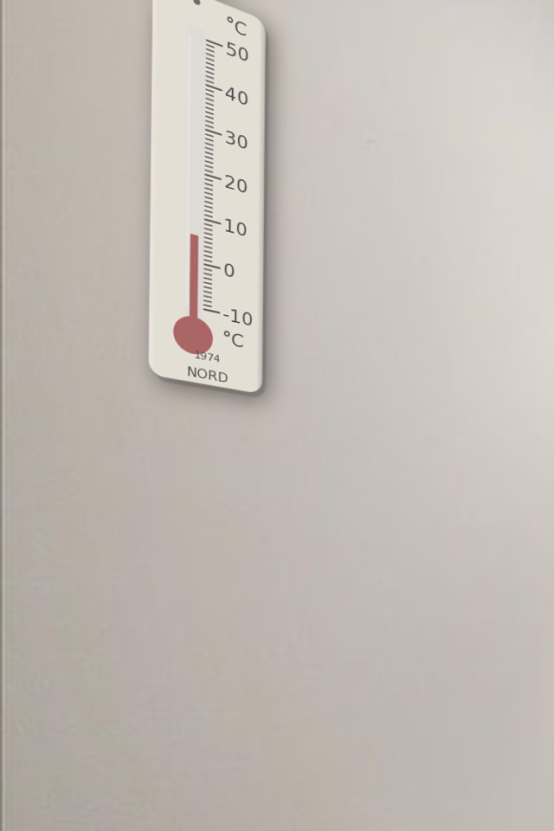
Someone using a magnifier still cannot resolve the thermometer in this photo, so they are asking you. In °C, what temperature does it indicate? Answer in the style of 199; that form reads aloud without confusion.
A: 6
